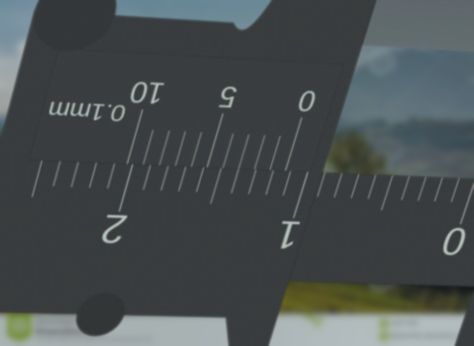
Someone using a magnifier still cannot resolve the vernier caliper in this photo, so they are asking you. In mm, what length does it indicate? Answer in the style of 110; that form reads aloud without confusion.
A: 11.3
